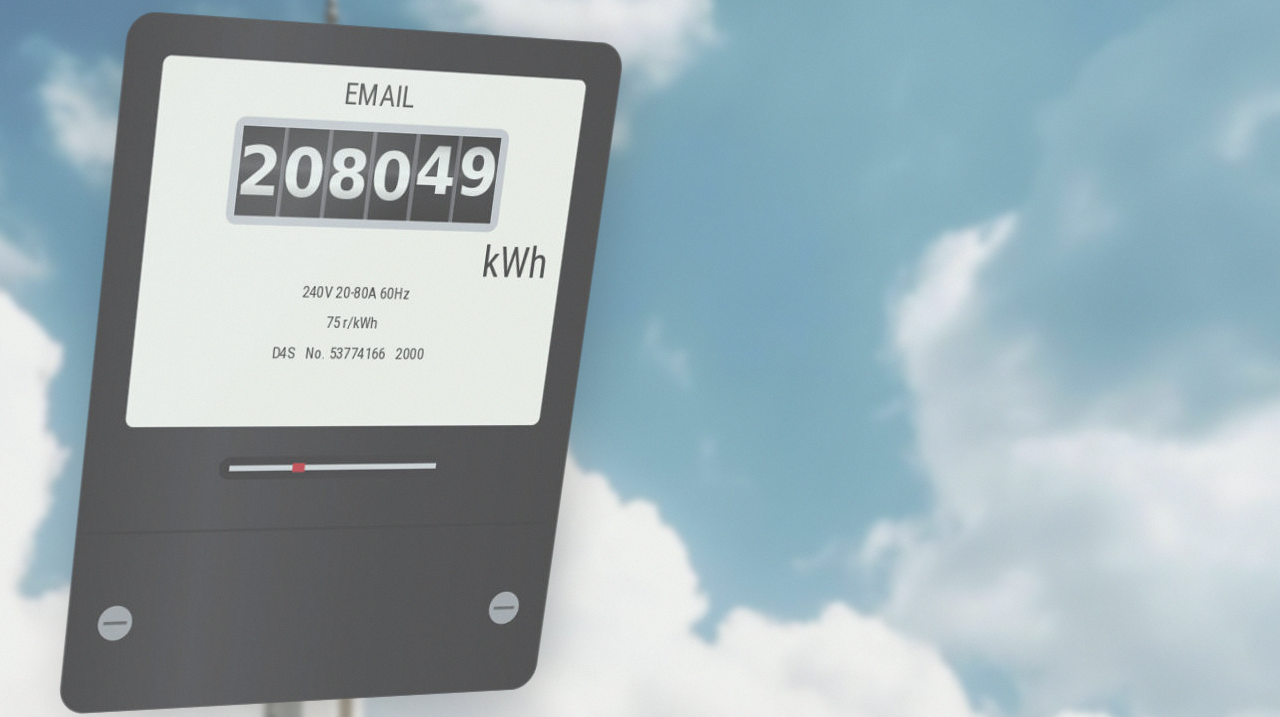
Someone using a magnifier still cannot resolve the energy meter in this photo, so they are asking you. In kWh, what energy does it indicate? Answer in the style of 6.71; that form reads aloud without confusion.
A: 208049
